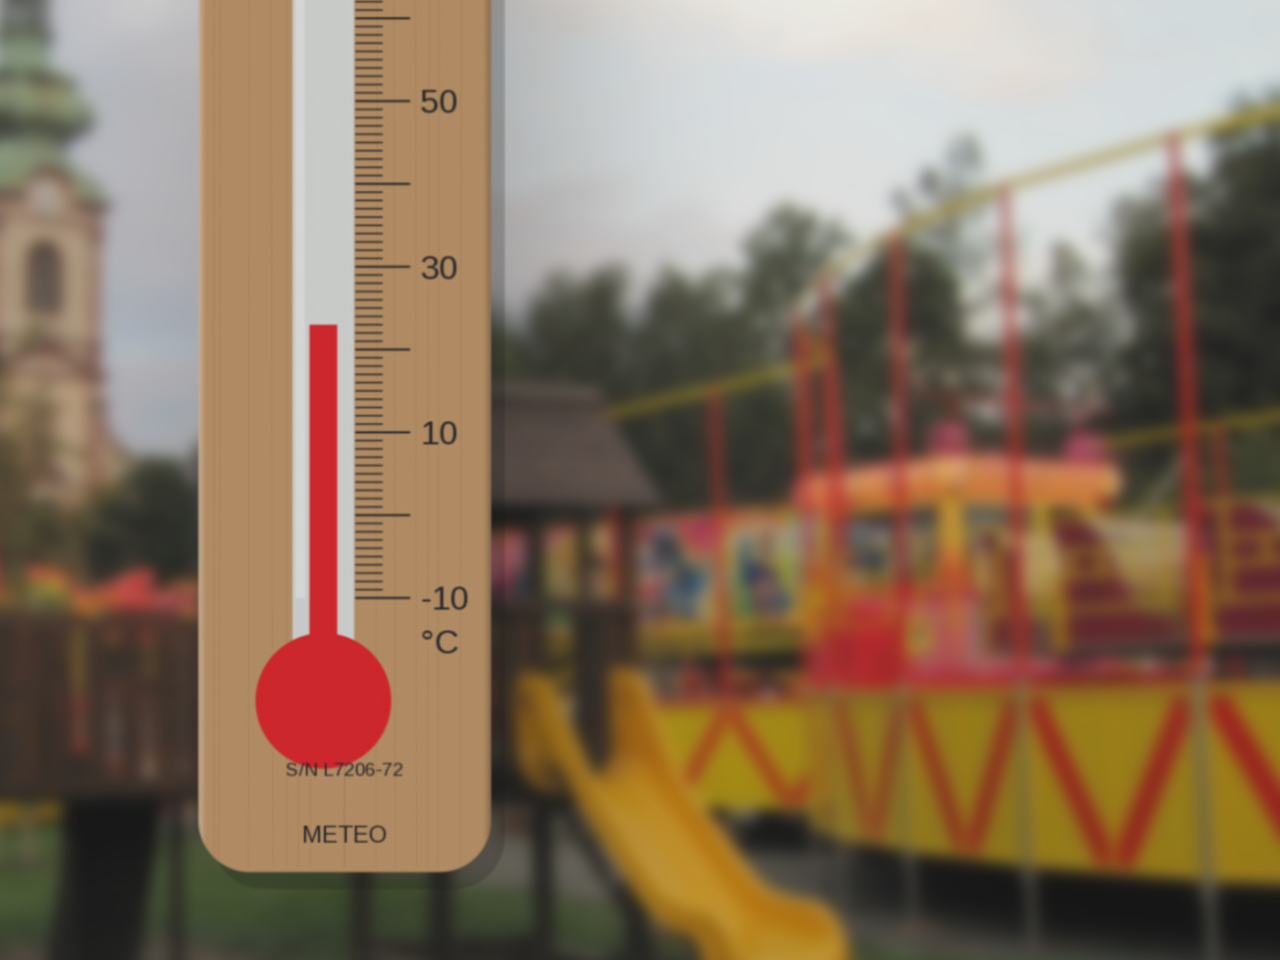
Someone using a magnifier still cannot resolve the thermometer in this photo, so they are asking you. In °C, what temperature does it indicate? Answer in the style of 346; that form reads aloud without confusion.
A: 23
